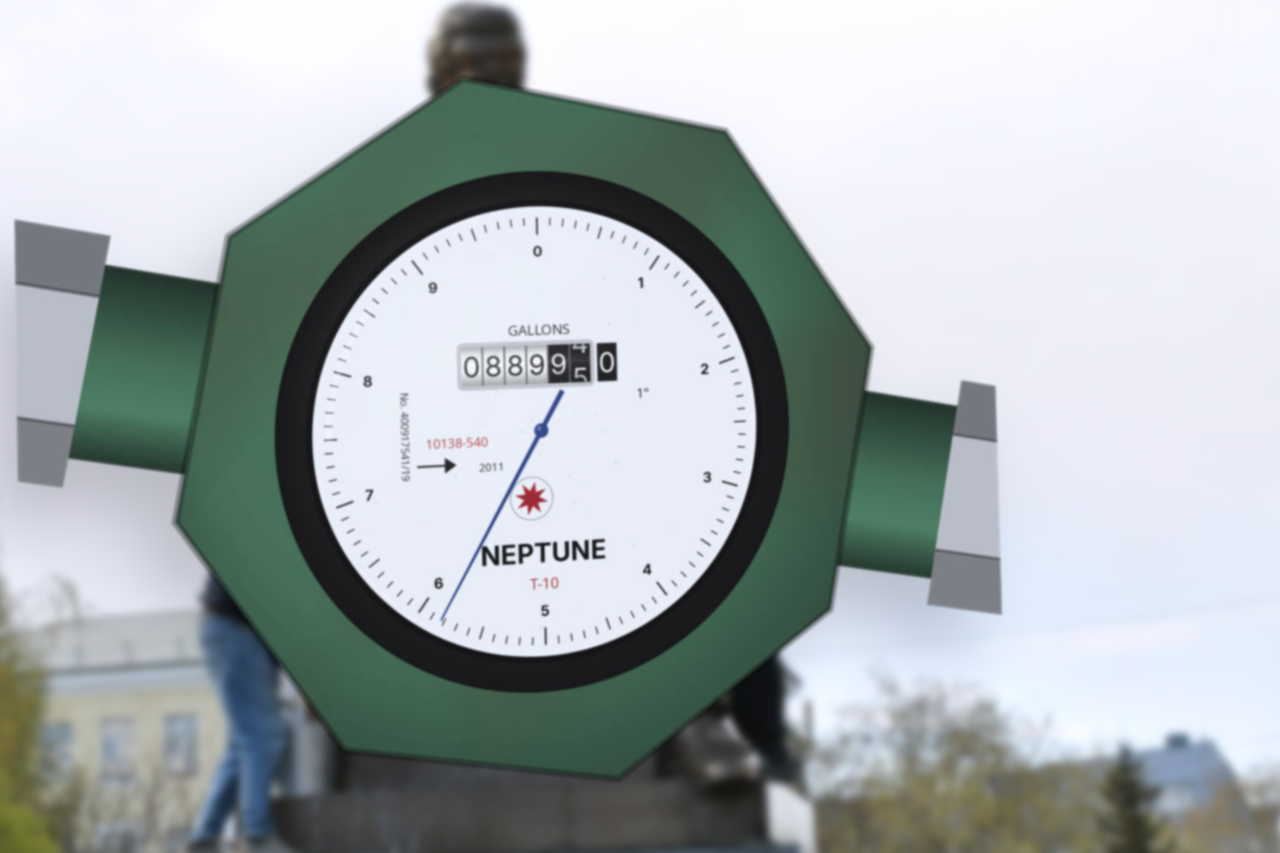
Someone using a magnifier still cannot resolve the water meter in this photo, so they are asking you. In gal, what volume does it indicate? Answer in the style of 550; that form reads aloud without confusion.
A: 889945.8
